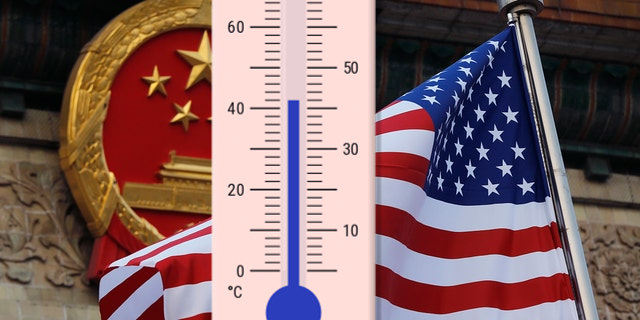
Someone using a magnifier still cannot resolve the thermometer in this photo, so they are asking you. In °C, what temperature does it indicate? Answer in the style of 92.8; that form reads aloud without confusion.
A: 42
